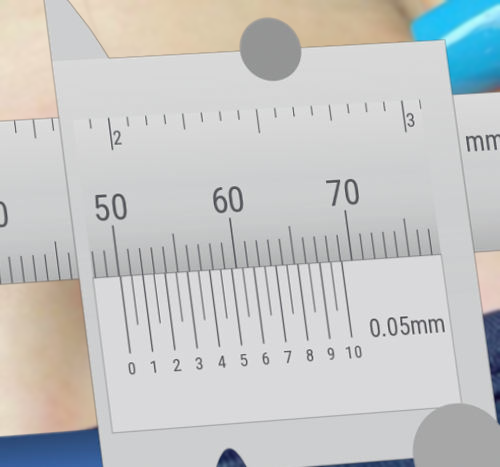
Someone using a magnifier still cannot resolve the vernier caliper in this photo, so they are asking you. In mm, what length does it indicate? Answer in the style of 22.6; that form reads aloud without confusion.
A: 50.1
